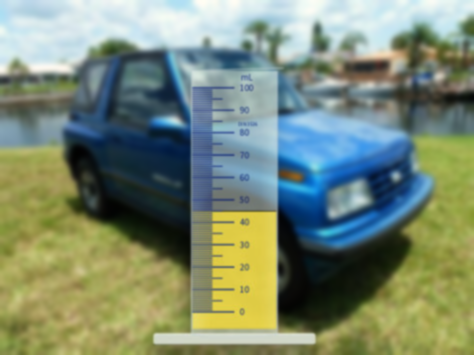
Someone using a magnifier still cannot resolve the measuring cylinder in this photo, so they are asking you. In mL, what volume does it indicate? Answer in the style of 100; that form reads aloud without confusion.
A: 45
